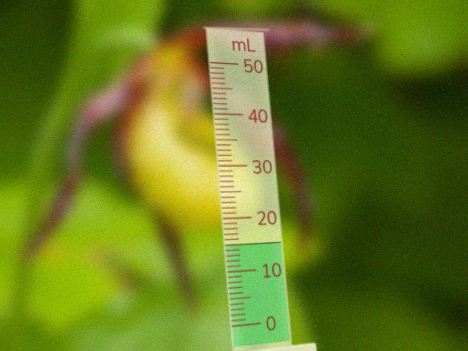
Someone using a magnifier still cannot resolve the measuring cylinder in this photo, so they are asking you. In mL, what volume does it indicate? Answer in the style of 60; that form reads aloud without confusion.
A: 15
